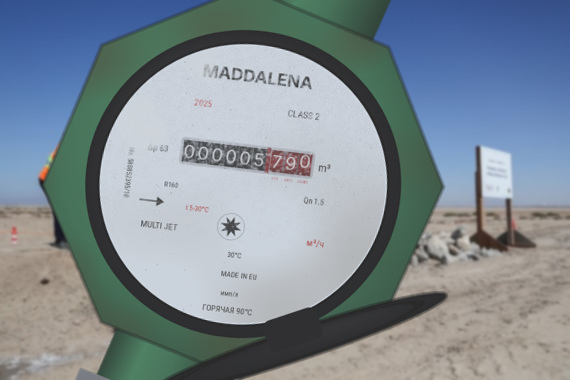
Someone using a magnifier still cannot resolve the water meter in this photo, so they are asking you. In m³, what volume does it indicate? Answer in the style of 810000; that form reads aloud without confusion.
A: 5.790
